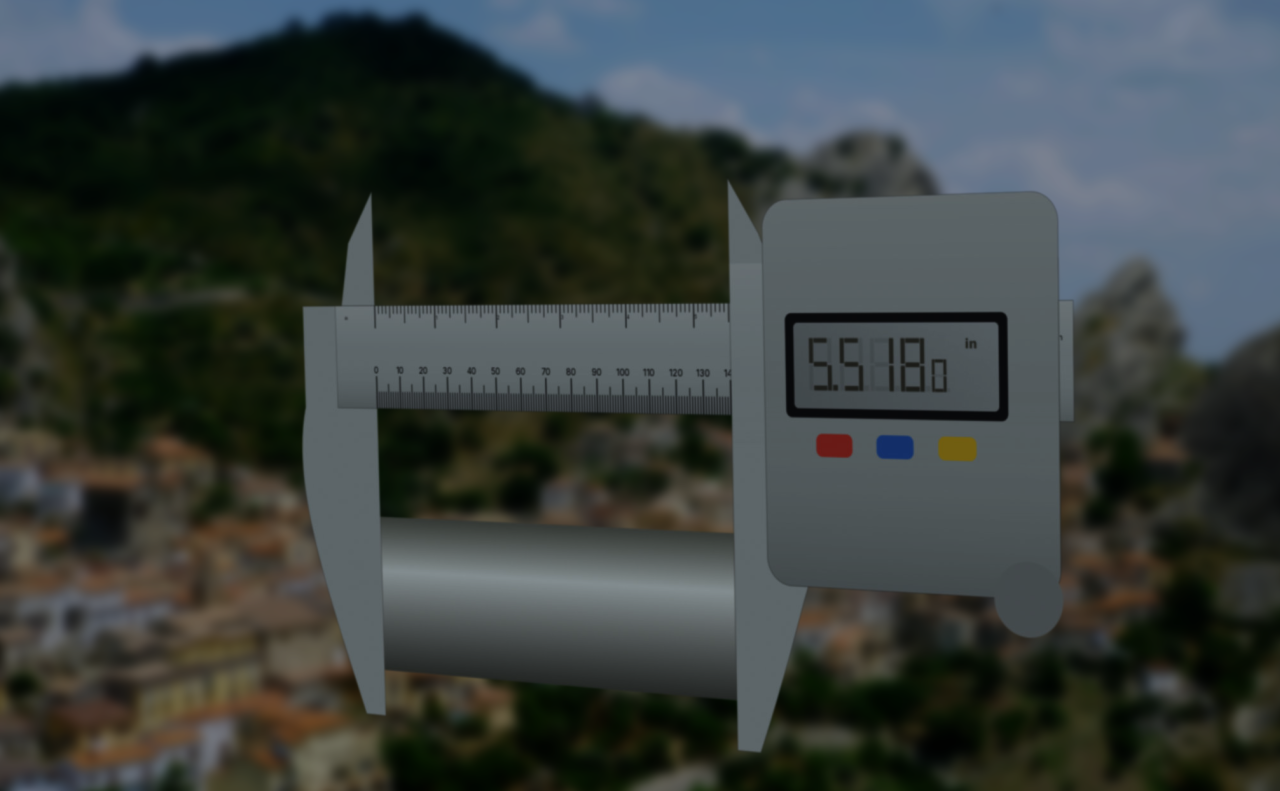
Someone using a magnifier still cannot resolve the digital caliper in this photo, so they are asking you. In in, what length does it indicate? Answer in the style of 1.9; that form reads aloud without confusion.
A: 5.5180
